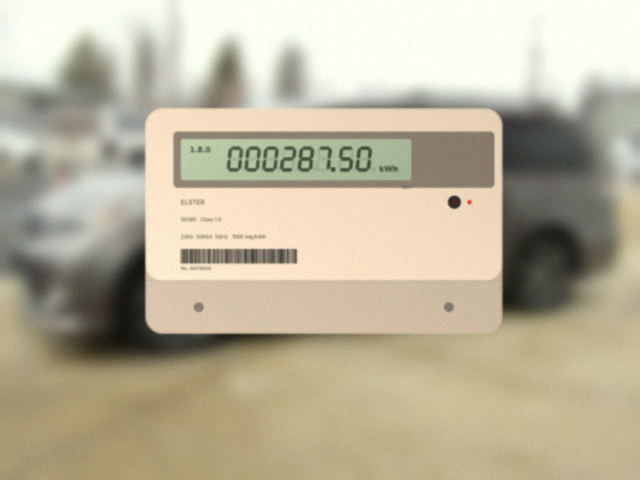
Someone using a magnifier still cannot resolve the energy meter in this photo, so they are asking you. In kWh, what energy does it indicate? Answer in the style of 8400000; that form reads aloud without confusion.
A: 287.50
